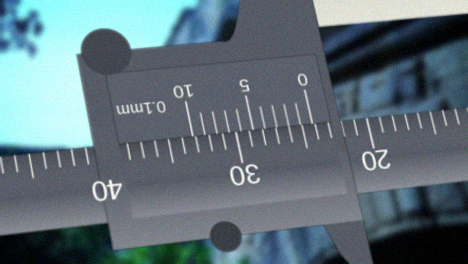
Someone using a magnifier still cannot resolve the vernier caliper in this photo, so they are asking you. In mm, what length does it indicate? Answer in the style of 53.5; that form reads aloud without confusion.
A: 24.2
